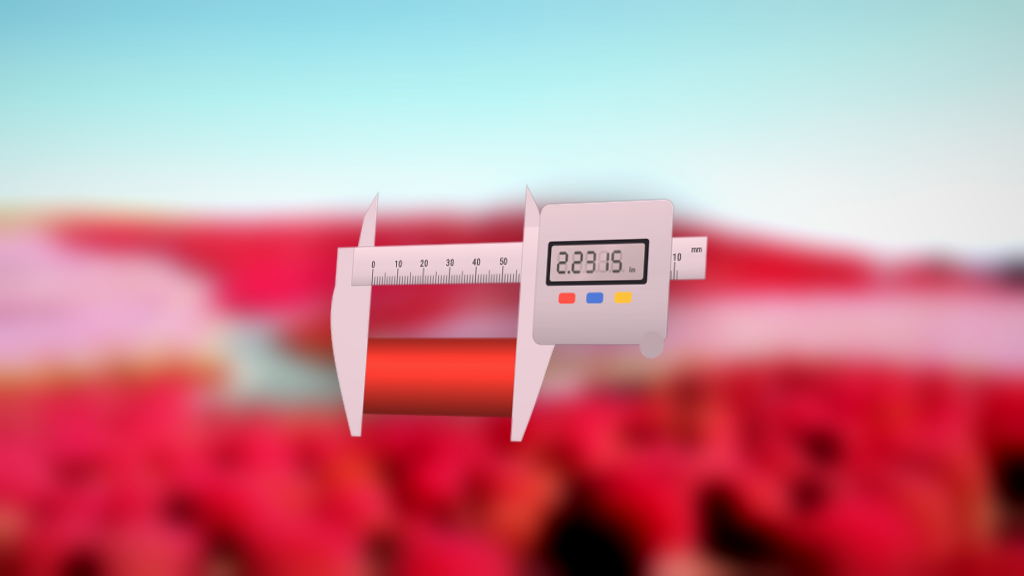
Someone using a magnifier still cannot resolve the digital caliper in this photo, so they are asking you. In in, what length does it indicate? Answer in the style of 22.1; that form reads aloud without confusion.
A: 2.2315
